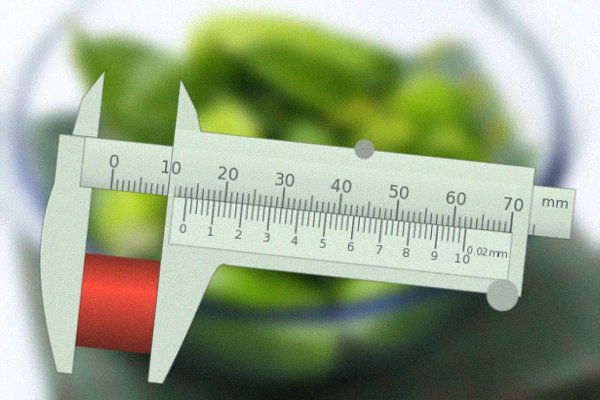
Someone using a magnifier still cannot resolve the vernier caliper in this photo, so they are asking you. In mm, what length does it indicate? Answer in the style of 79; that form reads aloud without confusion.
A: 13.2
